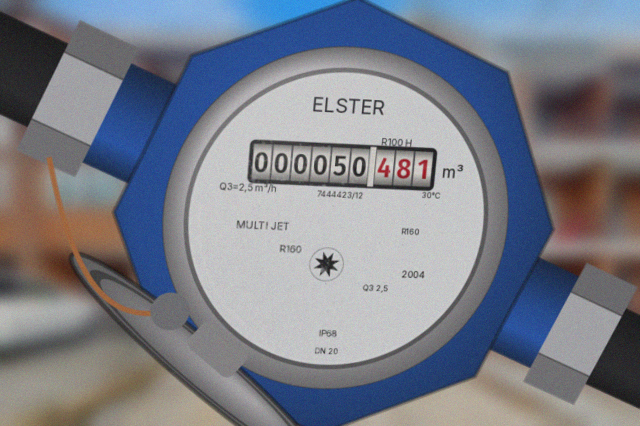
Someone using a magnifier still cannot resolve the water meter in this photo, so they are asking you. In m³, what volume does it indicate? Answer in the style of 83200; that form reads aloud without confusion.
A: 50.481
